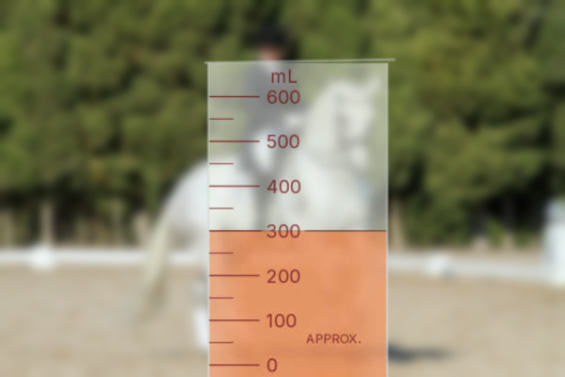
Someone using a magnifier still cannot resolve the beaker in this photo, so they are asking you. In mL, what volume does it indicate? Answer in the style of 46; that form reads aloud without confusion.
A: 300
